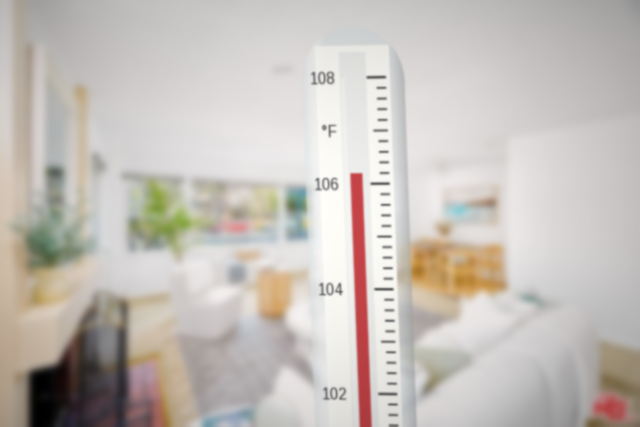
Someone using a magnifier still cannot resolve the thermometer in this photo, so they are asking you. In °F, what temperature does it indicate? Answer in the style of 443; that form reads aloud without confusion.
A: 106.2
